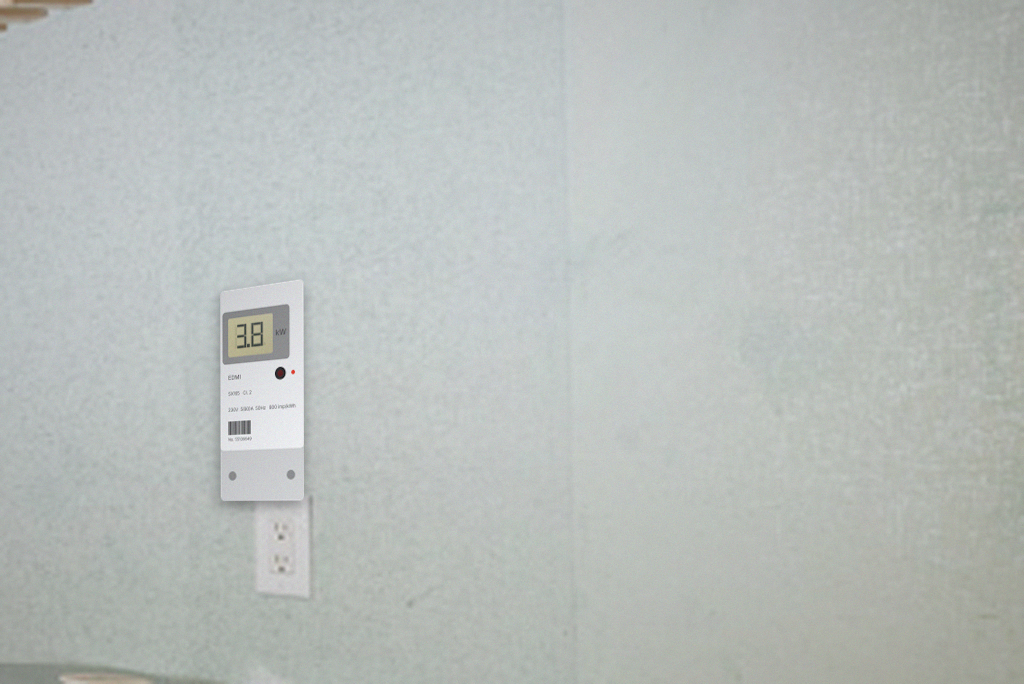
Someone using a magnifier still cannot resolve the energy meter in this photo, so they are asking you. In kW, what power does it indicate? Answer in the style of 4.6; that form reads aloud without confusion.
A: 3.8
